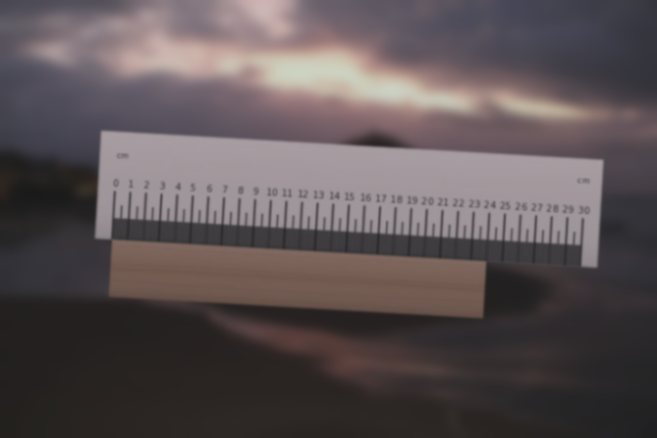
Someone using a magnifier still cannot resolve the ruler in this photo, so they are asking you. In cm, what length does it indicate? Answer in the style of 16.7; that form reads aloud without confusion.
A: 24
